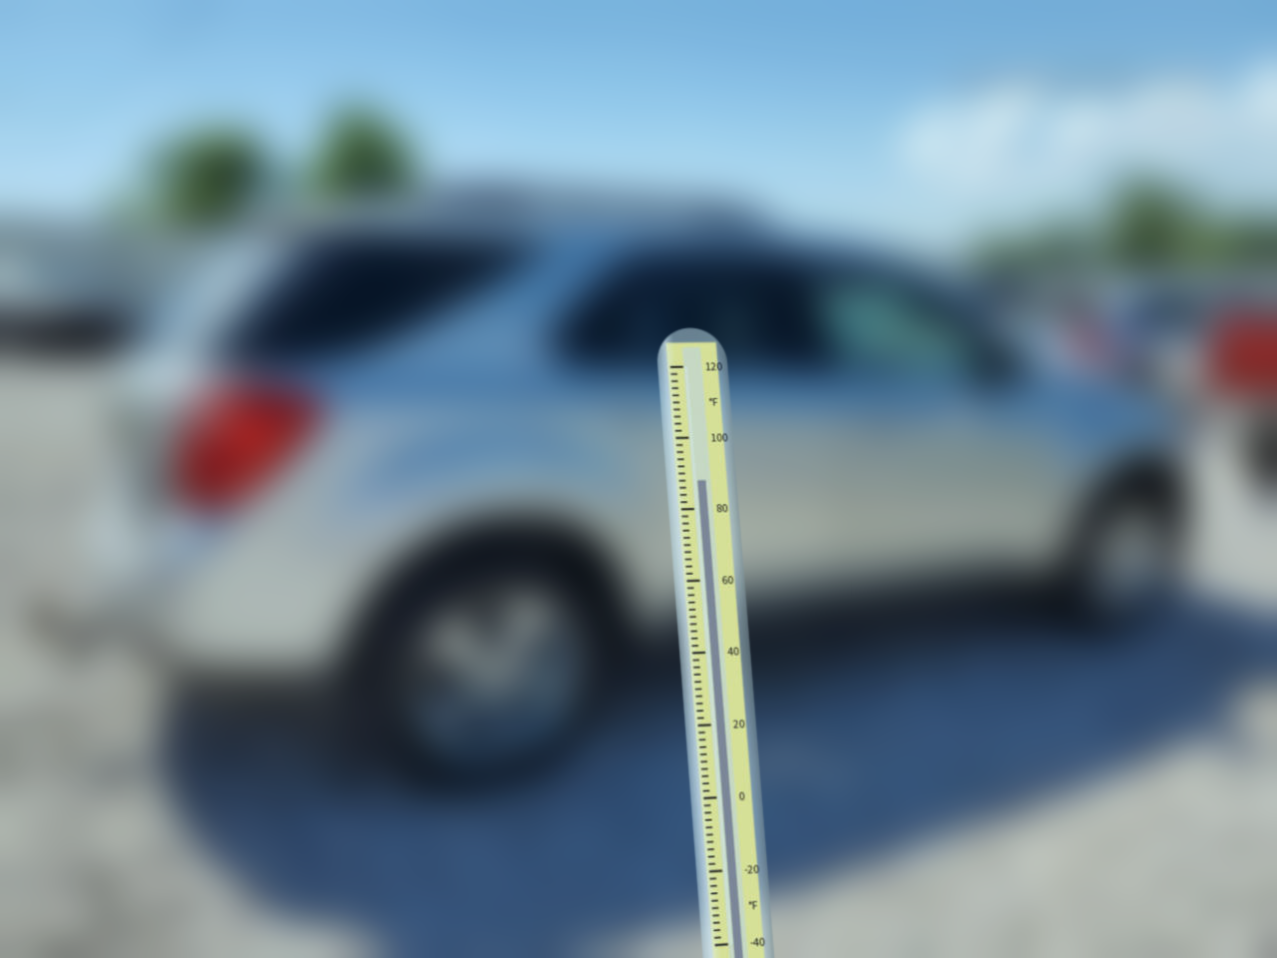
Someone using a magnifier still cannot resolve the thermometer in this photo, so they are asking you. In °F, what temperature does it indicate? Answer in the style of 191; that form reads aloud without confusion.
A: 88
